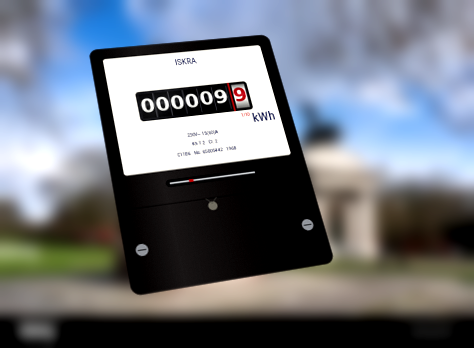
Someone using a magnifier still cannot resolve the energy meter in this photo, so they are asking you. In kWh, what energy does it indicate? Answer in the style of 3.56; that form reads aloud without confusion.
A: 9.9
